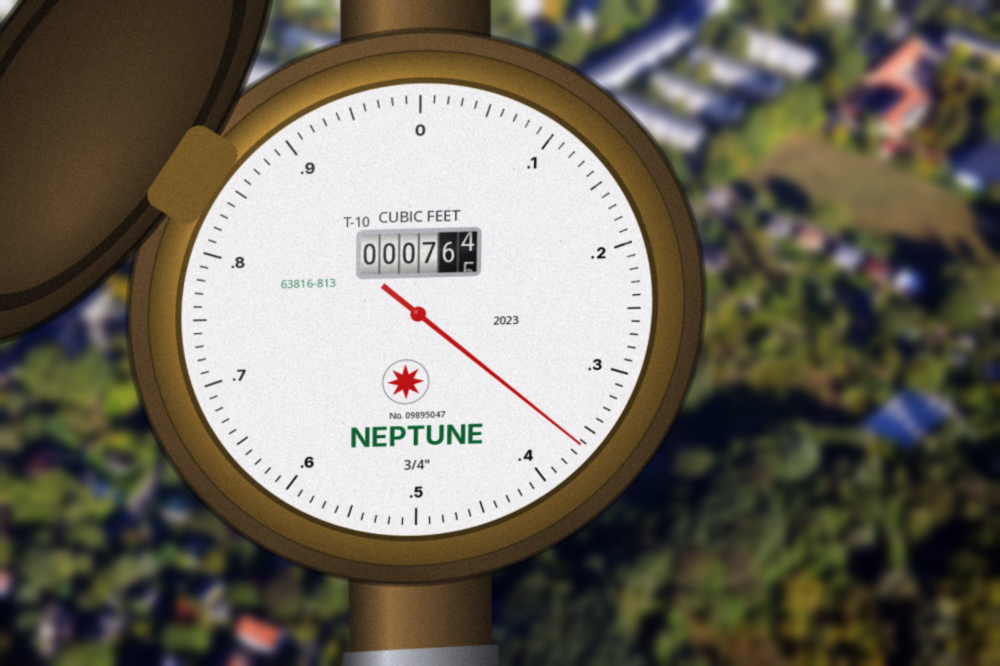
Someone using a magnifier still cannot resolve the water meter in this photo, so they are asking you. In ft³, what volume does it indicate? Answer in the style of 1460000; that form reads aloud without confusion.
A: 764.36
